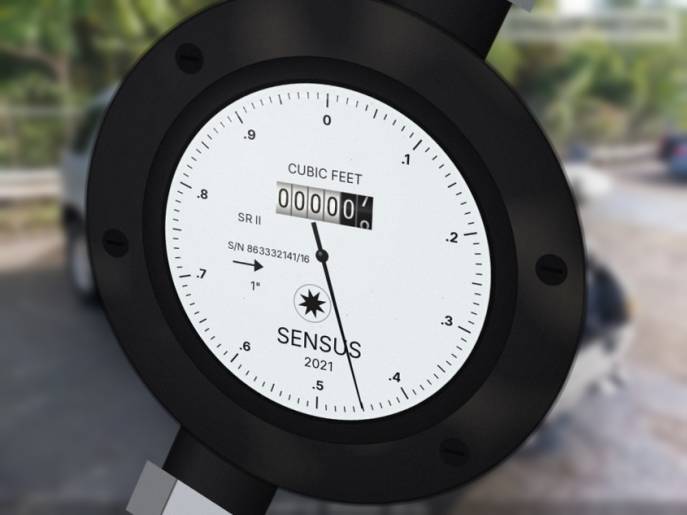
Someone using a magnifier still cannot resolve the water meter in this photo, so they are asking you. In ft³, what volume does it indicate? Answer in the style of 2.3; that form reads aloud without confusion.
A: 7.45
